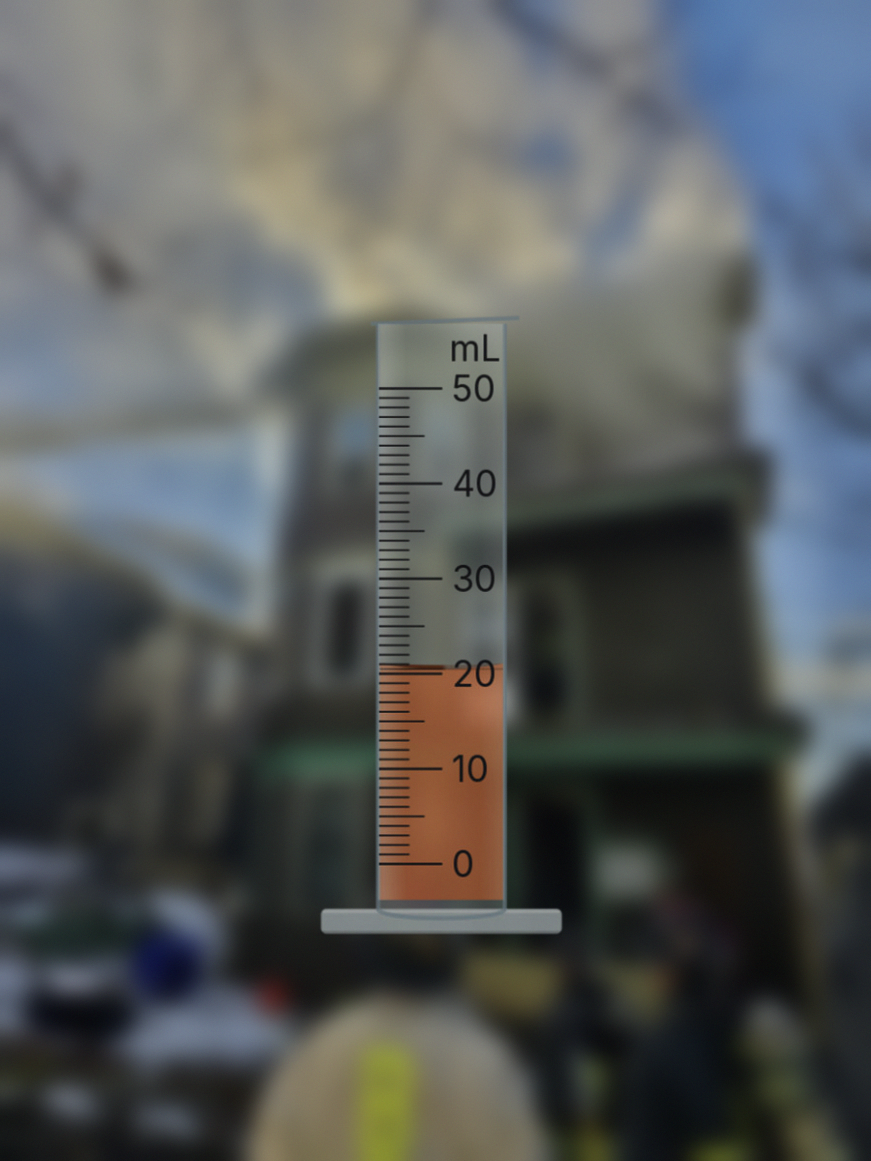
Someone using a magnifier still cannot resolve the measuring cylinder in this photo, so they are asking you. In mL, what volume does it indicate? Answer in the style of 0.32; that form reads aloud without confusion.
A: 20.5
